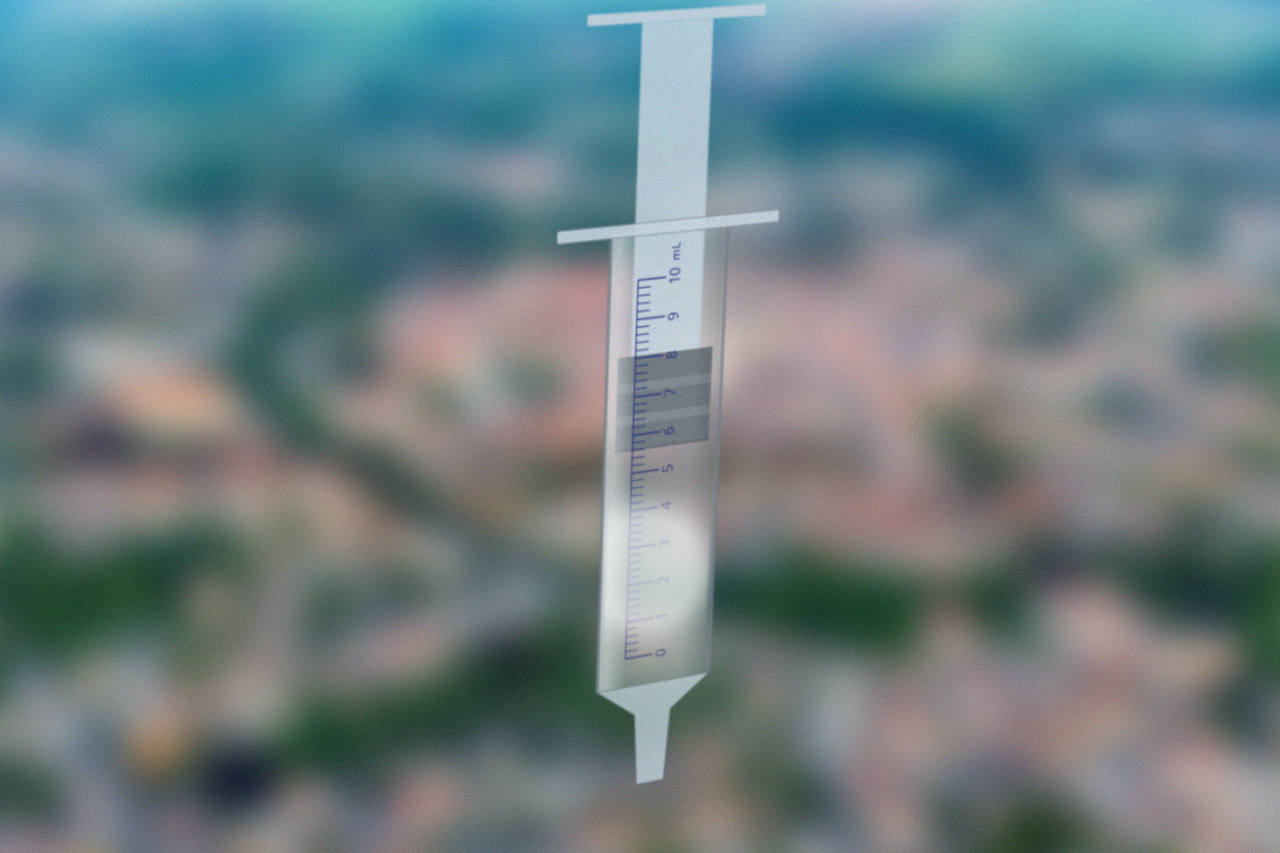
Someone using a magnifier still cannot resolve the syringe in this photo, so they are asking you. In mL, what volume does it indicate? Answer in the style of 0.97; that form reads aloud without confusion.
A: 5.6
